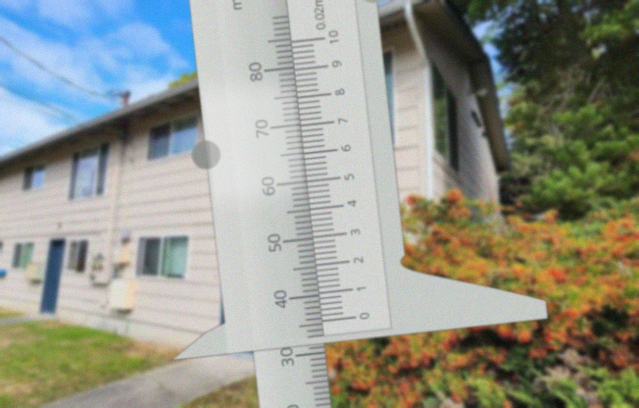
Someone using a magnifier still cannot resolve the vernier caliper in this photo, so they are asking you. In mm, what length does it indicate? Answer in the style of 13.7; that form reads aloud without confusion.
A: 35.5
